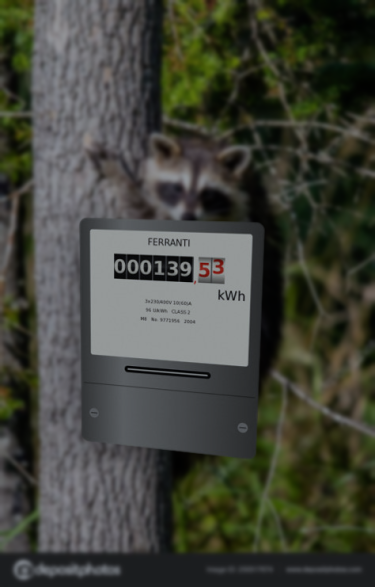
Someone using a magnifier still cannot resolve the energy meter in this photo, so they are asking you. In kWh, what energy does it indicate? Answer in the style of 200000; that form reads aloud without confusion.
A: 139.53
